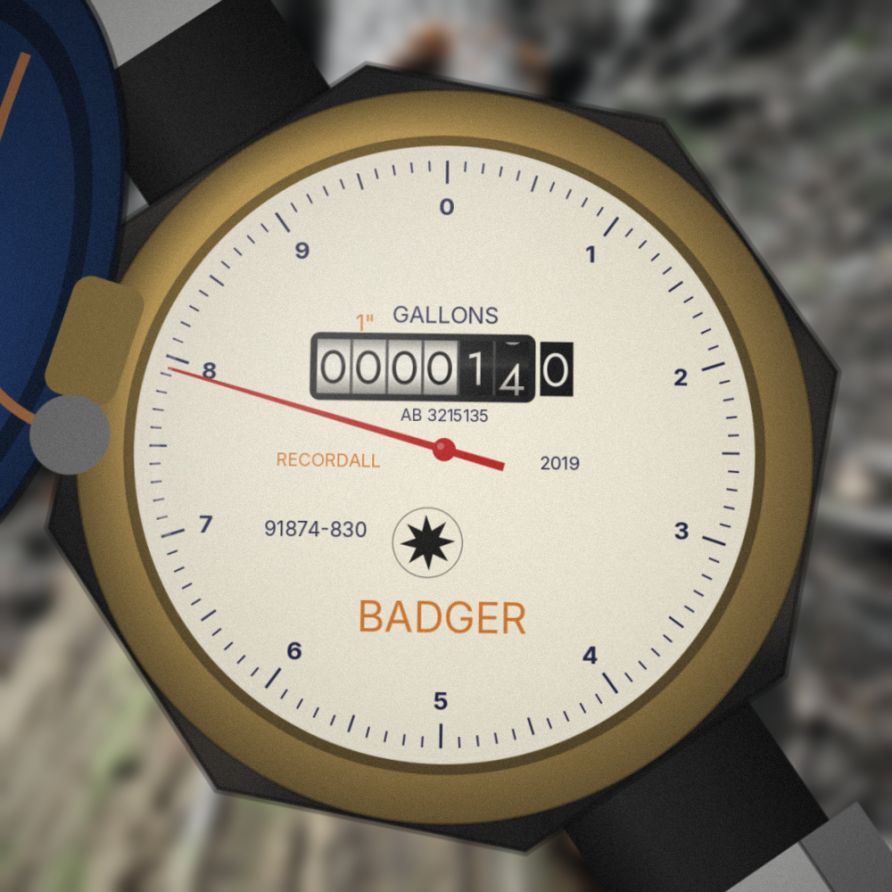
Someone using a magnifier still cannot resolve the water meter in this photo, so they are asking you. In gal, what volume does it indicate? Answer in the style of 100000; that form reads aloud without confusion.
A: 137.9
